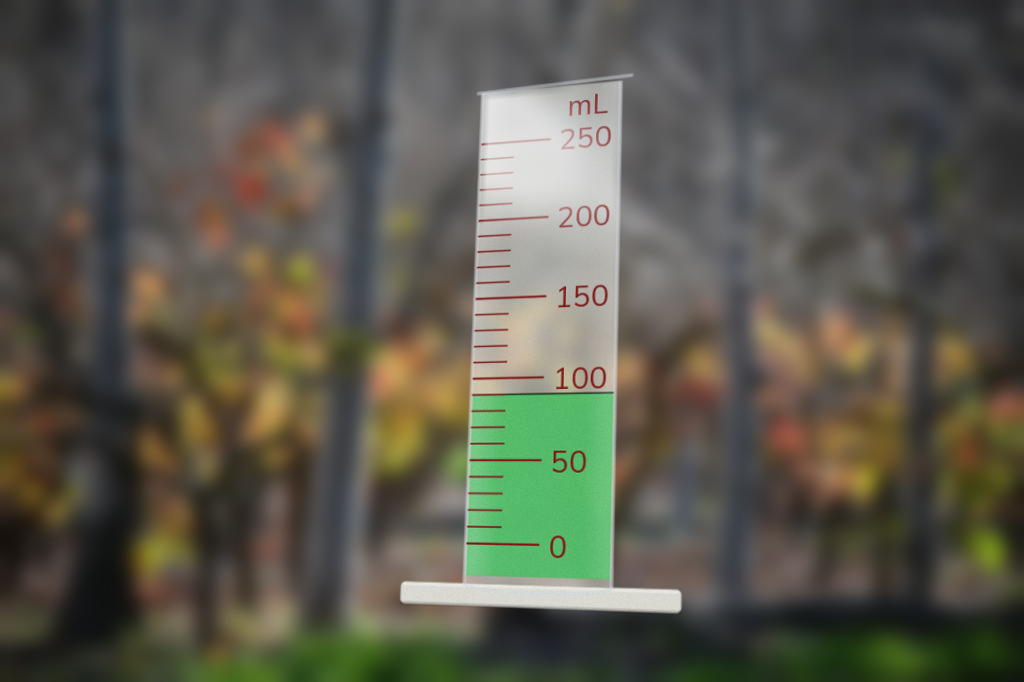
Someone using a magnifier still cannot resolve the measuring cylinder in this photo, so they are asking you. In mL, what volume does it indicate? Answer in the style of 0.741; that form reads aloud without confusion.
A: 90
